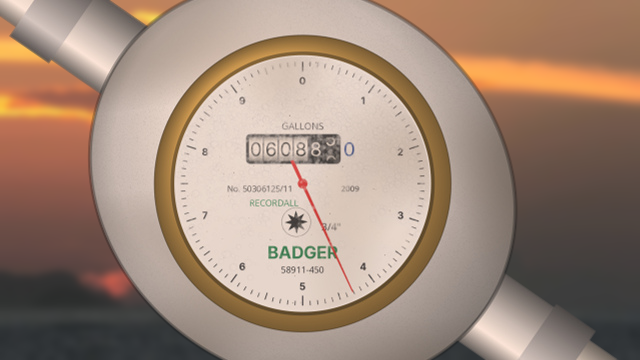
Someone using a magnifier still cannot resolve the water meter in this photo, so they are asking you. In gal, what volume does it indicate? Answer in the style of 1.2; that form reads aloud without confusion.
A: 608854.3
